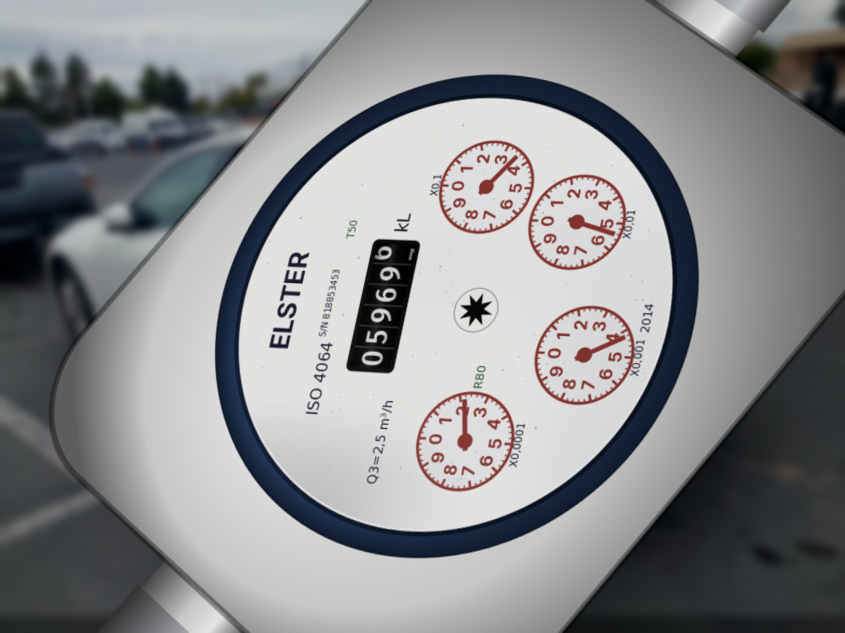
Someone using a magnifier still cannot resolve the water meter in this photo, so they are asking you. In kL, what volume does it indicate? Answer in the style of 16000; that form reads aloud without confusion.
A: 59696.3542
